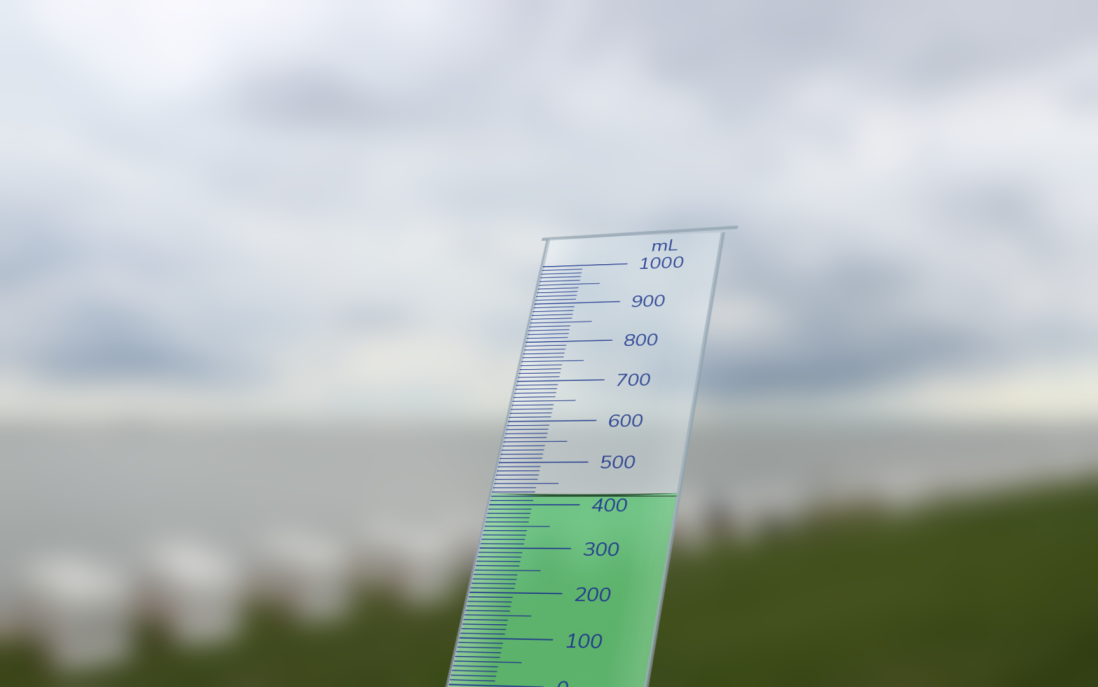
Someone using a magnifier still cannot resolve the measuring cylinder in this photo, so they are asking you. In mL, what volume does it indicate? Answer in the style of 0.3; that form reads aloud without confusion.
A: 420
